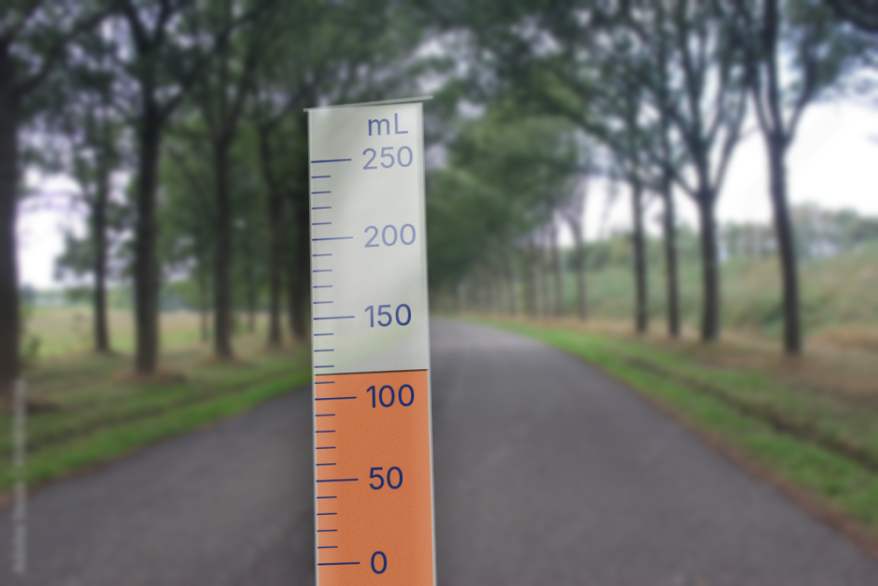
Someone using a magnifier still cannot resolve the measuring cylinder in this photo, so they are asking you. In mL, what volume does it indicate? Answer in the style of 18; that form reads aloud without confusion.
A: 115
